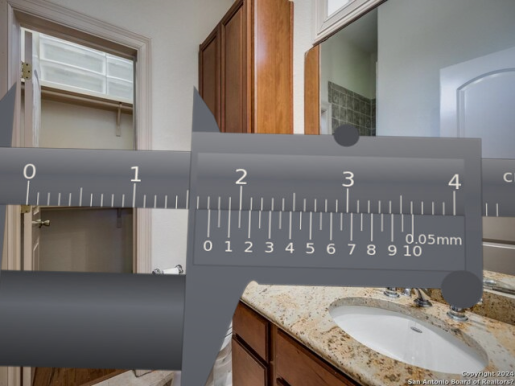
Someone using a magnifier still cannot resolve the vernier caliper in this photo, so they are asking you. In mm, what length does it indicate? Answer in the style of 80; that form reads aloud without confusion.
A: 17.1
